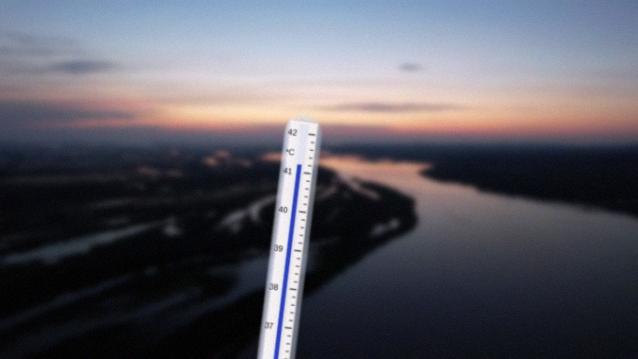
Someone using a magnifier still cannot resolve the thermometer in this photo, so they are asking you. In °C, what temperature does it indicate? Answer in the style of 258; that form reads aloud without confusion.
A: 41.2
